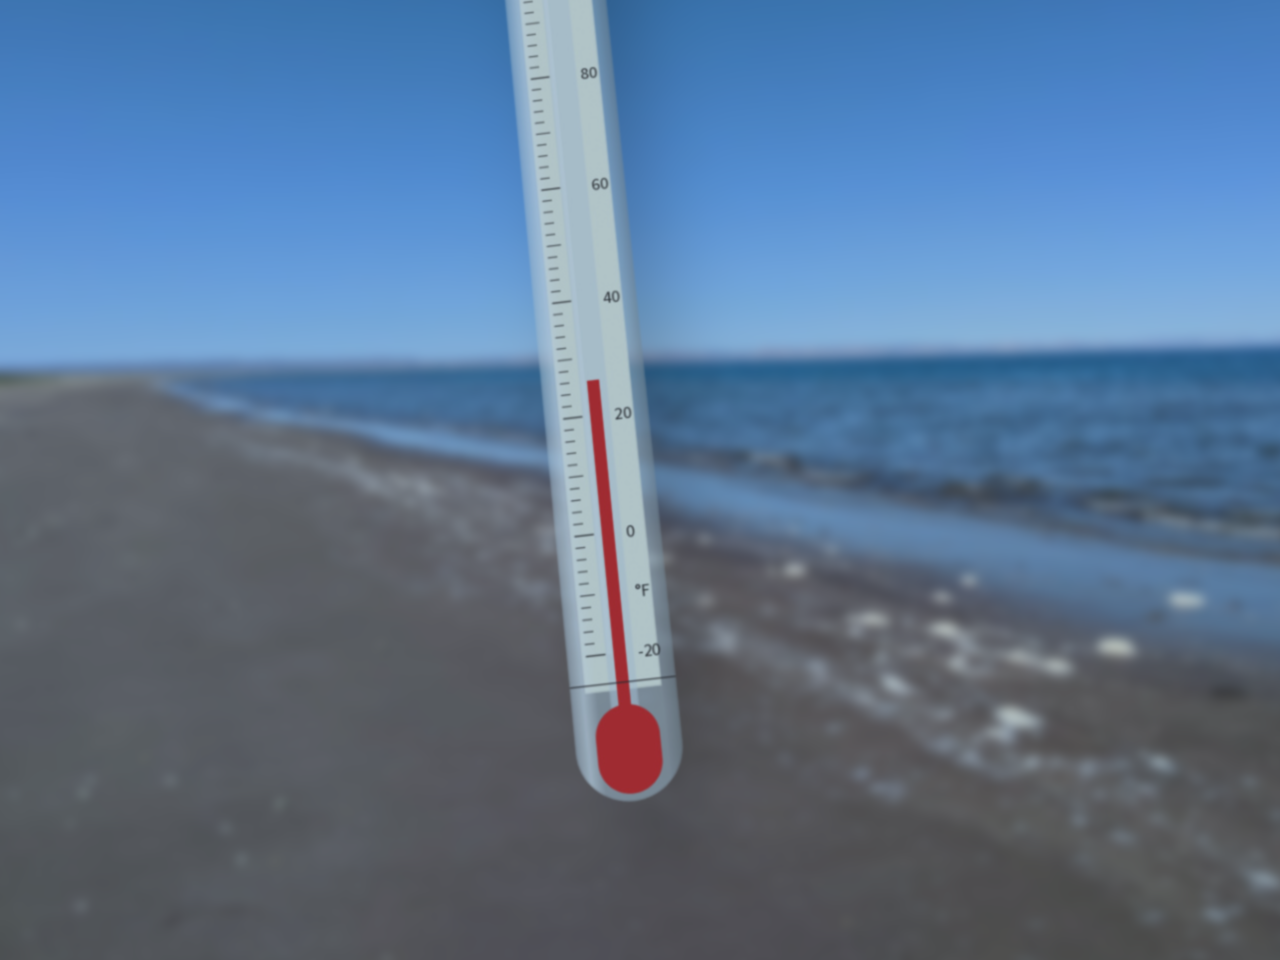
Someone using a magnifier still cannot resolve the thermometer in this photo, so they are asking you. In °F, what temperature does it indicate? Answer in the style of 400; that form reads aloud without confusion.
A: 26
